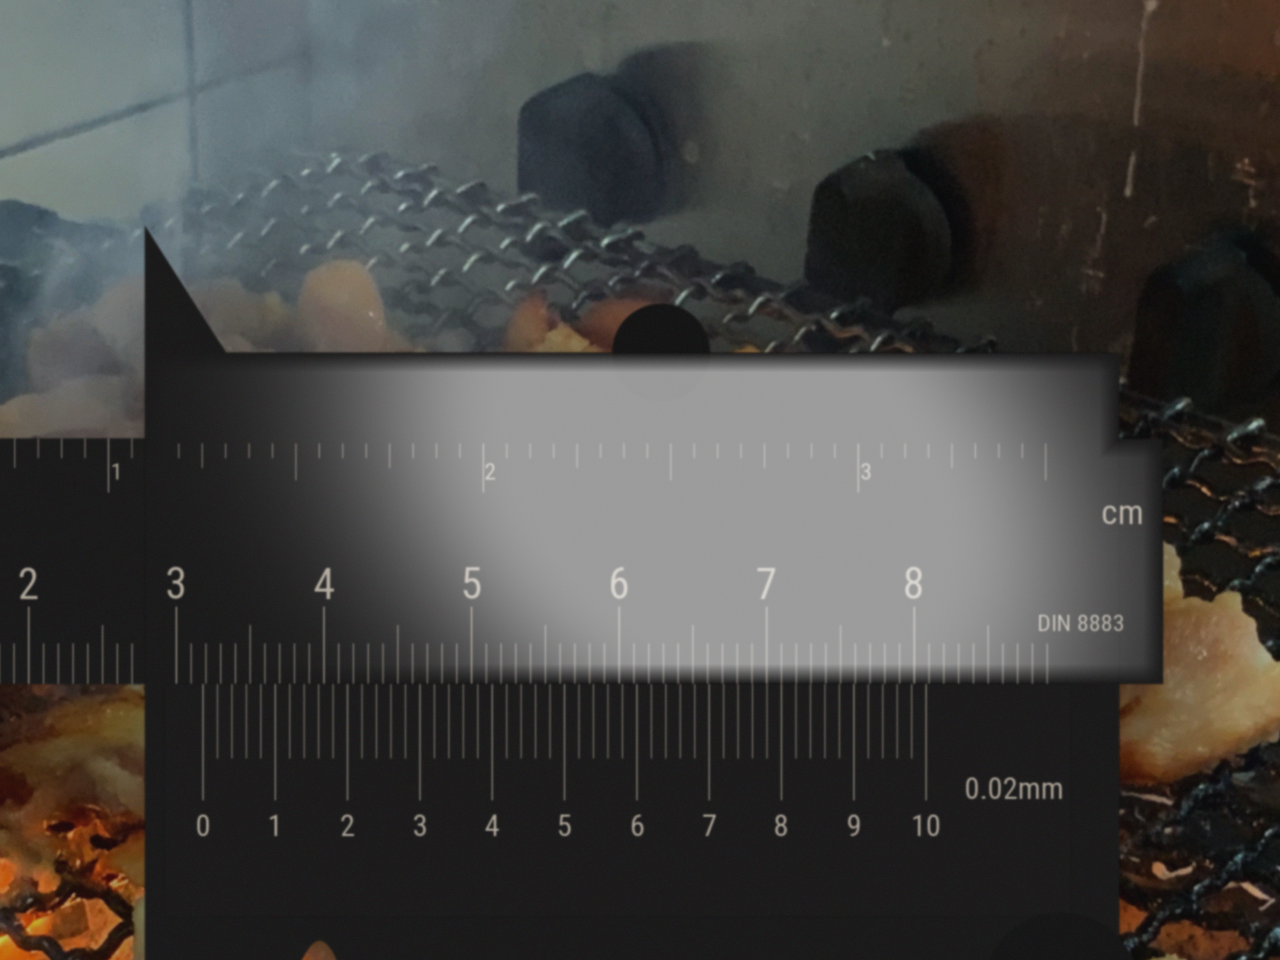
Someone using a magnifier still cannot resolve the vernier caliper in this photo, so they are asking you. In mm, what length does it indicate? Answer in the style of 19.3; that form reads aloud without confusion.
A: 31.8
